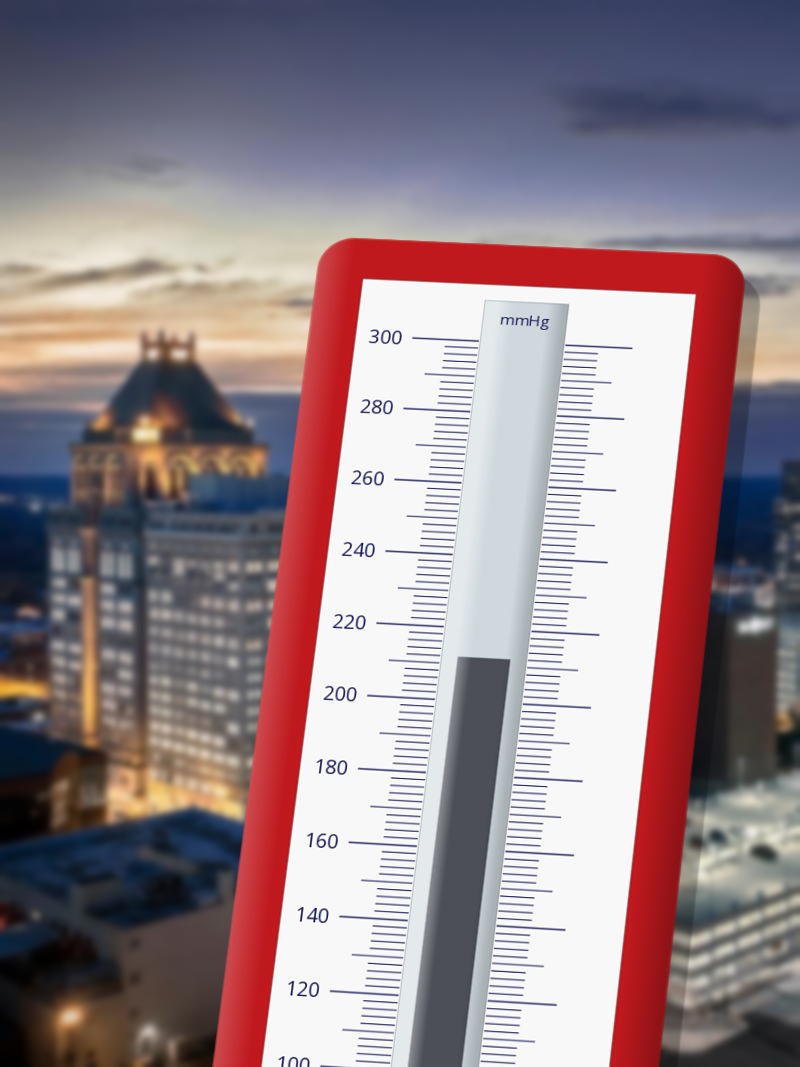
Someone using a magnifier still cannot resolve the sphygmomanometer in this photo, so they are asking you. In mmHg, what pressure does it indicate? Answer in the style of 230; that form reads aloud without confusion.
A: 212
